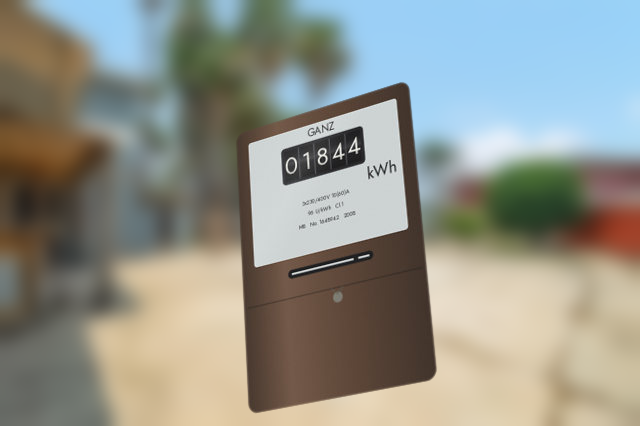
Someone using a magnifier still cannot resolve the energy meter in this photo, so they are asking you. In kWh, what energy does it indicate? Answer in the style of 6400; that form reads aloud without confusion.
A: 1844
